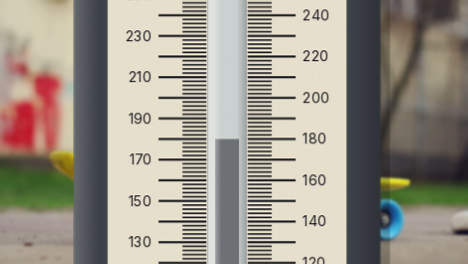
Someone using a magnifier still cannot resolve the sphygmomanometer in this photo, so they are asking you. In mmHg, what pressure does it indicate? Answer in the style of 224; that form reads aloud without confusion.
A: 180
